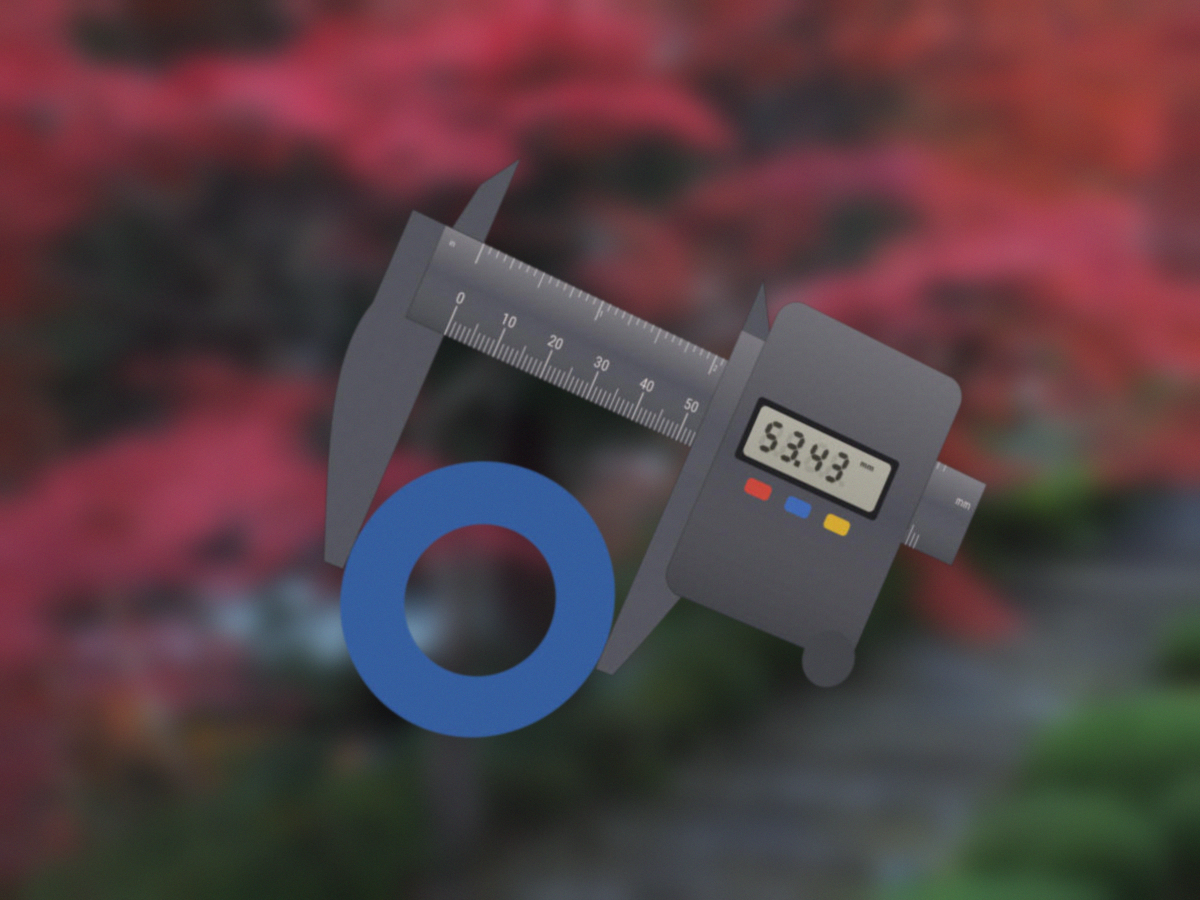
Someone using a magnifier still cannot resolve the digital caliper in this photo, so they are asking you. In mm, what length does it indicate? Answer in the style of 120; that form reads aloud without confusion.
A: 53.43
